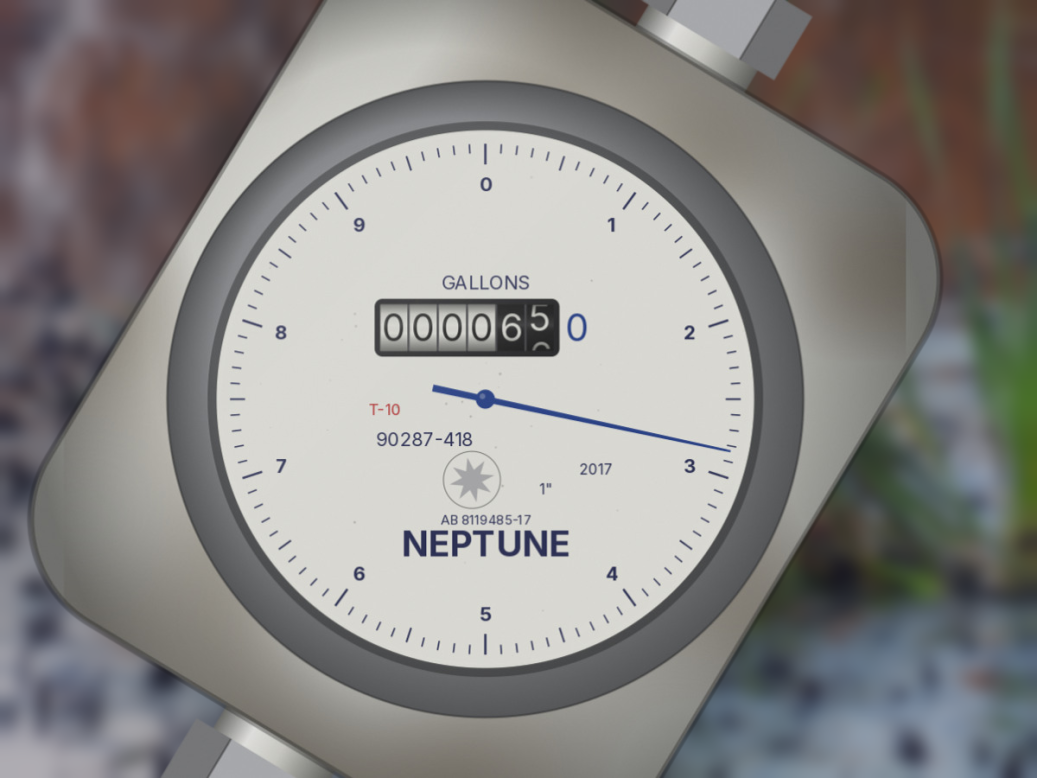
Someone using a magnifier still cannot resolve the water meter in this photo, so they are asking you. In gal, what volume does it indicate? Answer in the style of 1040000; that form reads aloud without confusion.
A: 652.8
